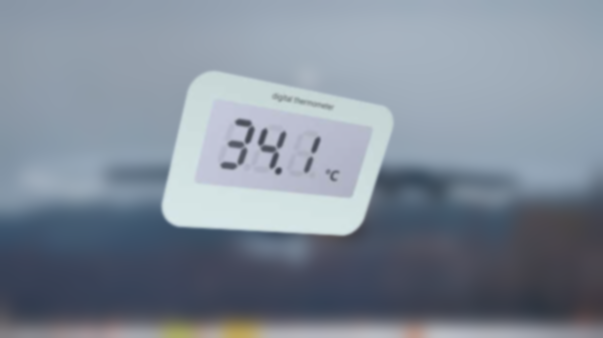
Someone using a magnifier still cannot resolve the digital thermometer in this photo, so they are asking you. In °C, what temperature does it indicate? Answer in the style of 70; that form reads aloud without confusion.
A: 34.1
